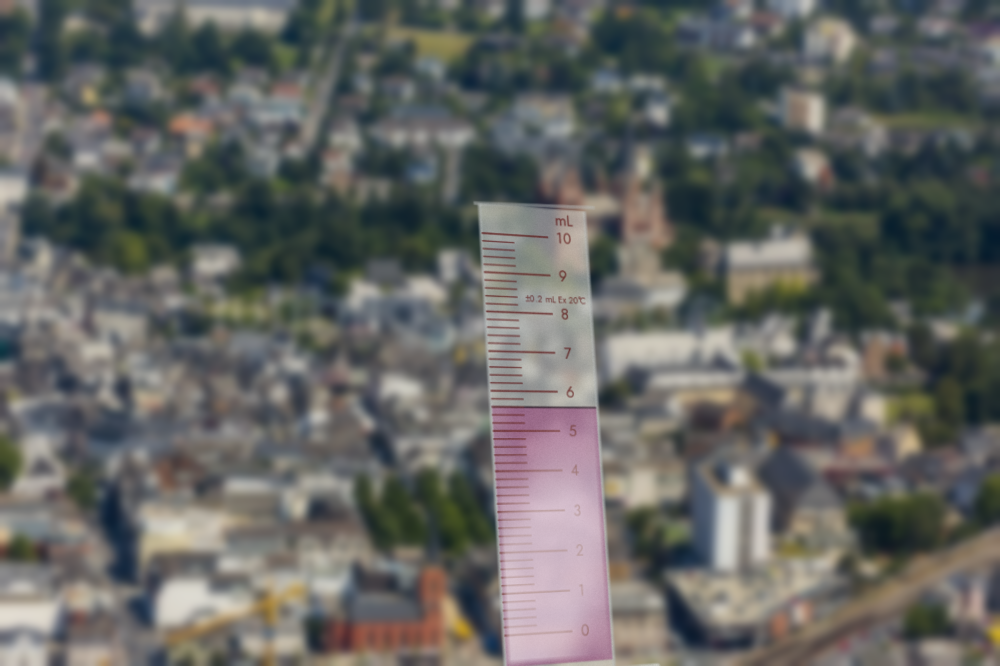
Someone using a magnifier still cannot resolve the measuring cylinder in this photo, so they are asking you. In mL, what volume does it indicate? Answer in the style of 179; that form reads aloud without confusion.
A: 5.6
